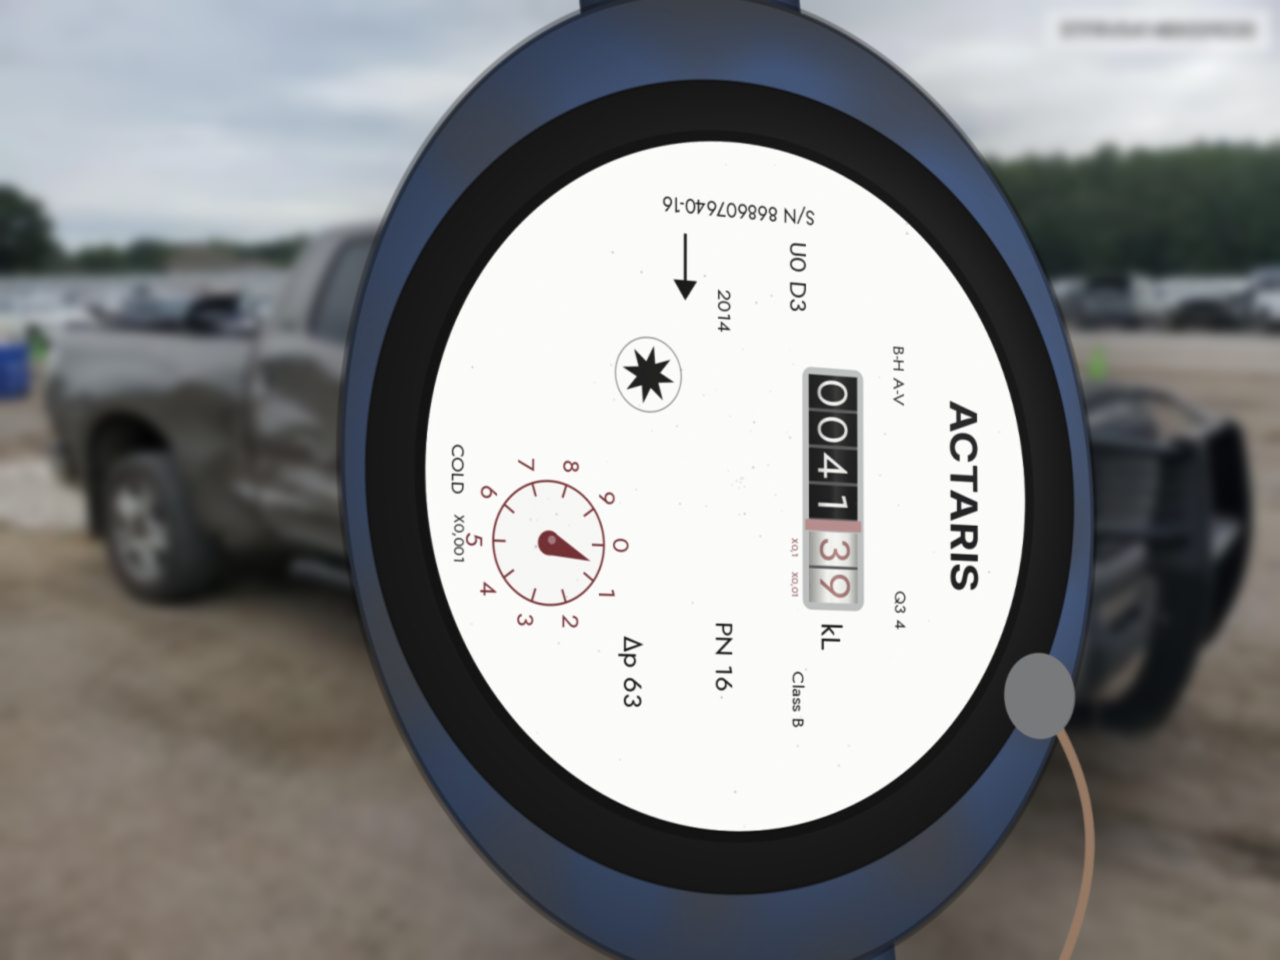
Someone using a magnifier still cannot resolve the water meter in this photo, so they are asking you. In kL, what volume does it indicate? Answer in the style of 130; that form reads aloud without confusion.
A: 41.390
